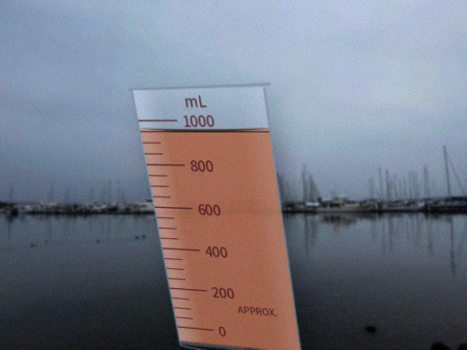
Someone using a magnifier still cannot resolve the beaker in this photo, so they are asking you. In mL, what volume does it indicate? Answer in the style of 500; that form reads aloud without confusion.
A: 950
